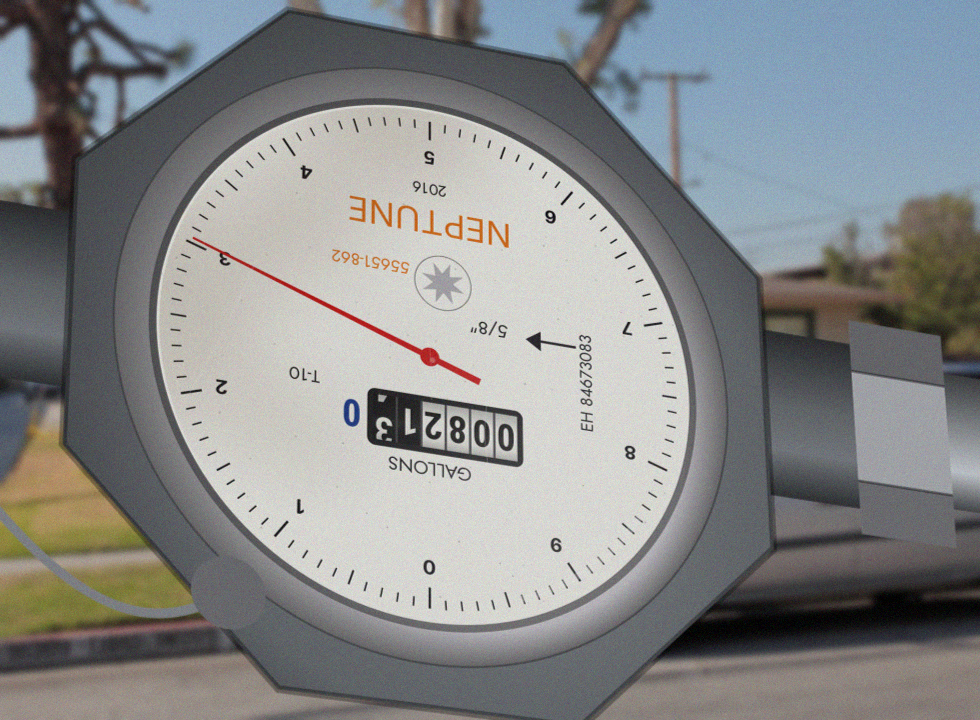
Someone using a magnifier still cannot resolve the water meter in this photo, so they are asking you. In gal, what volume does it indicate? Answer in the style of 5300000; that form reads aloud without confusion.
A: 82133.0
